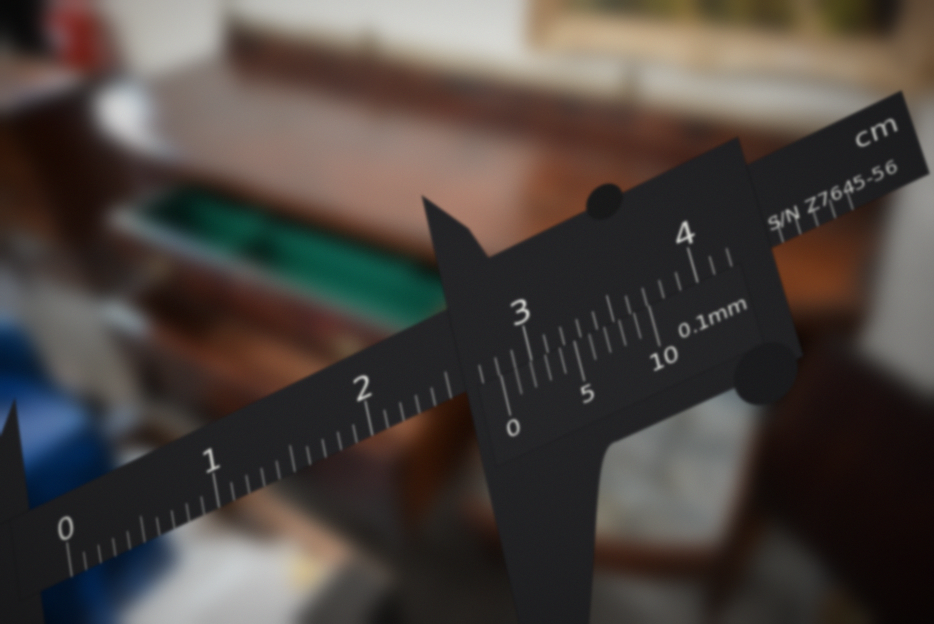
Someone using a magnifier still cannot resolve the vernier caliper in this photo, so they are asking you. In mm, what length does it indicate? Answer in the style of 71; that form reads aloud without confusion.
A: 28.1
